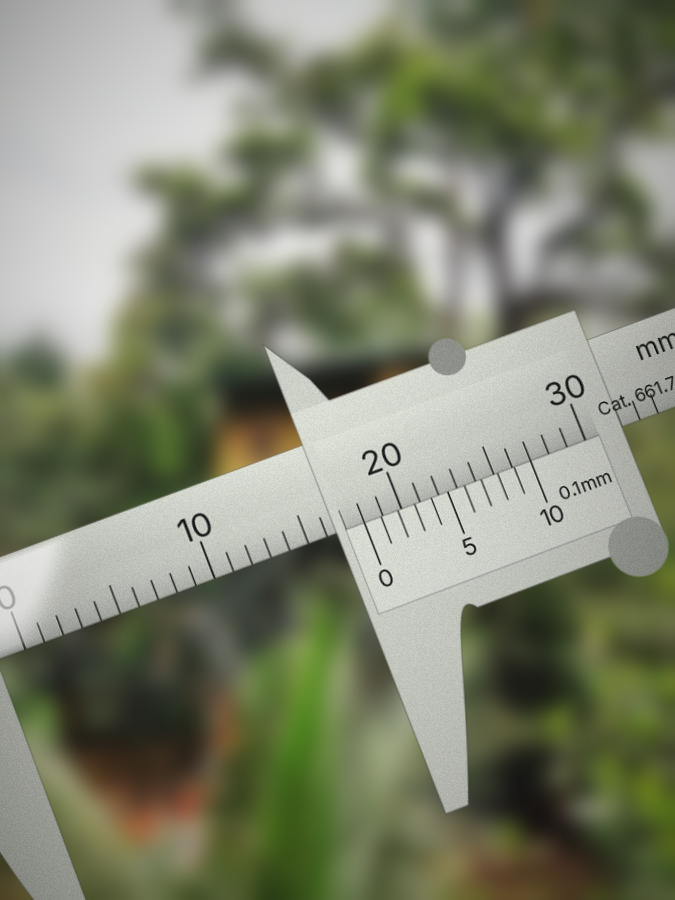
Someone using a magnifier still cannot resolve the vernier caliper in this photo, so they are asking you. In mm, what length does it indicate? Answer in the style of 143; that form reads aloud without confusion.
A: 18.0
